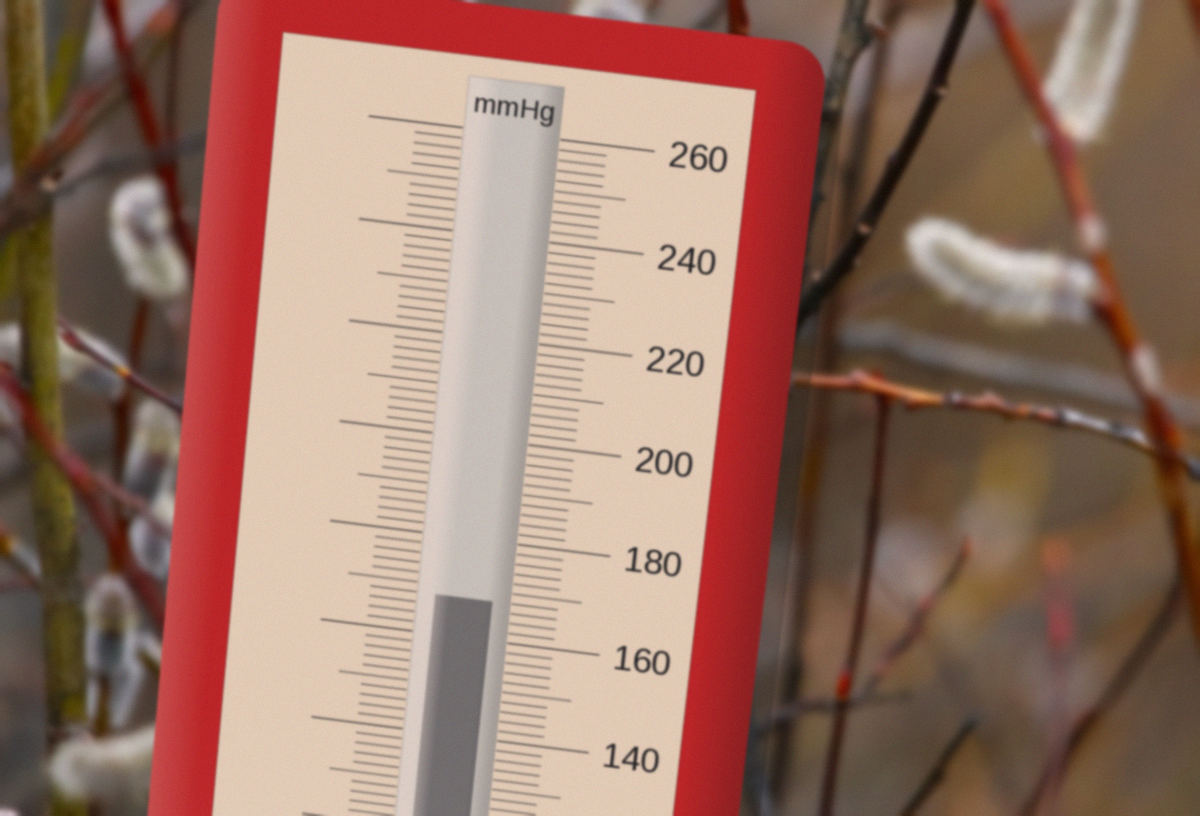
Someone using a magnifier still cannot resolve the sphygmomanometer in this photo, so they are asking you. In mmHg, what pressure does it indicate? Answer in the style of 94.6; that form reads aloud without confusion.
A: 168
